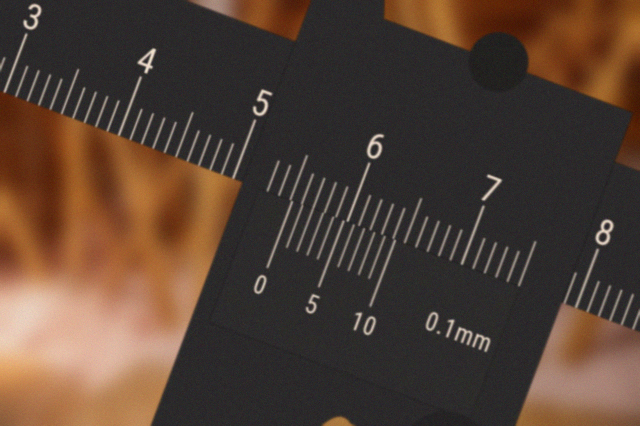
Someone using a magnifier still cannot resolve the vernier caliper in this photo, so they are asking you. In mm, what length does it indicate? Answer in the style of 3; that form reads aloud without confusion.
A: 55.2
